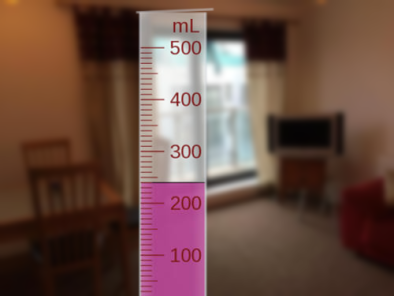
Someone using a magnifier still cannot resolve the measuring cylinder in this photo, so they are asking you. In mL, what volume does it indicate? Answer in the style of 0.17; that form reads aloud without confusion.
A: 240
